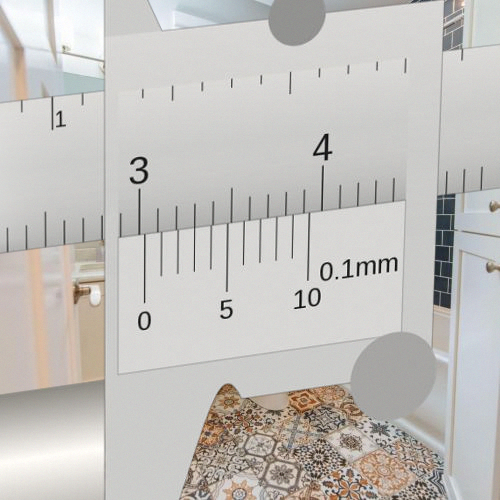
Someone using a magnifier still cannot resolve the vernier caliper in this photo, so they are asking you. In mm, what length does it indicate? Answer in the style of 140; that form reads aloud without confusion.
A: 30.3
